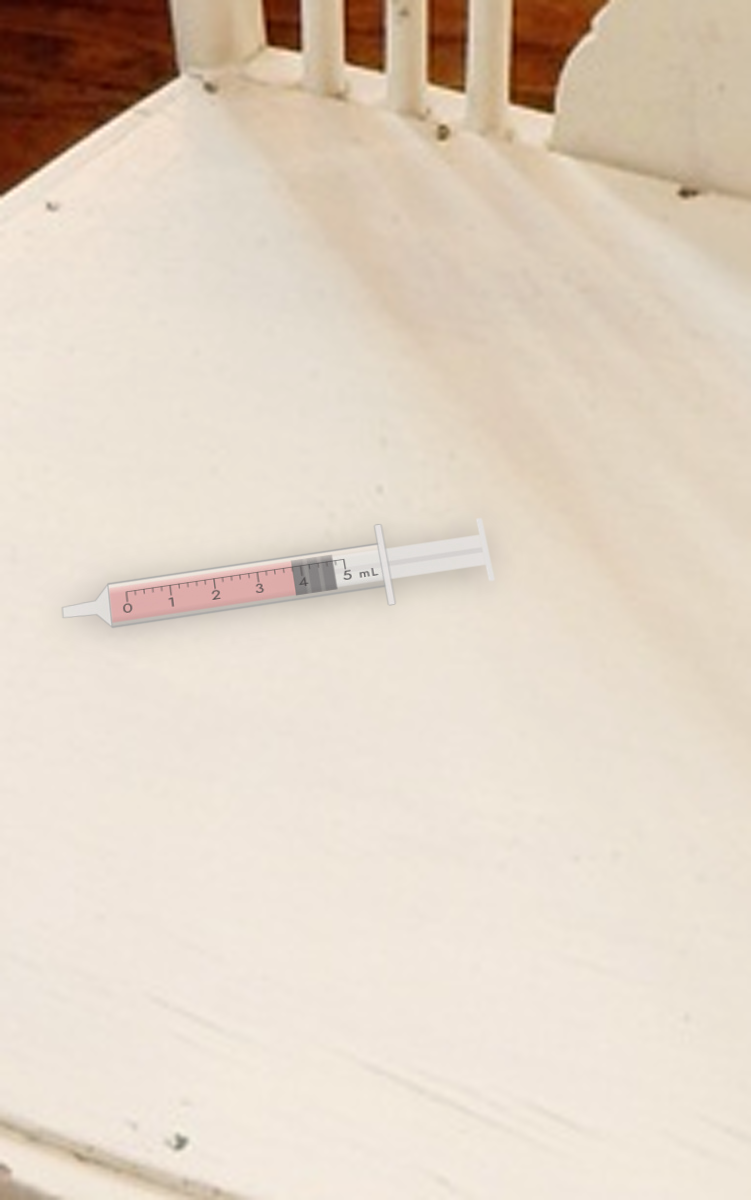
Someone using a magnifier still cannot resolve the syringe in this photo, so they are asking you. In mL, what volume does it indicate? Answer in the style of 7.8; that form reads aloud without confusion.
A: 3.8
